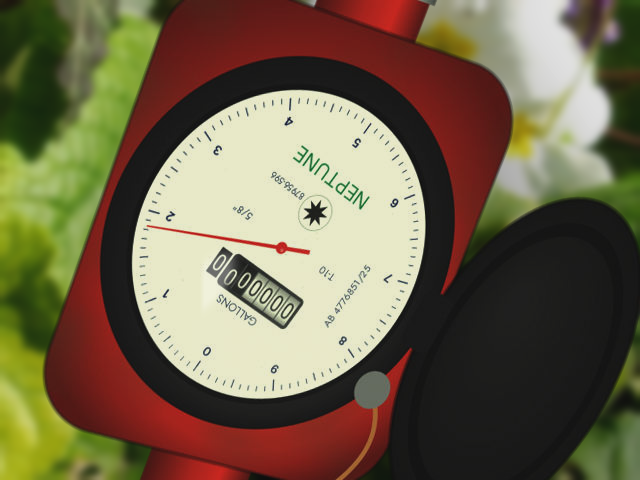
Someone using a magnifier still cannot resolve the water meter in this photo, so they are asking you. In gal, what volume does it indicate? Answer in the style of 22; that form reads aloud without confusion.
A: 1.8
